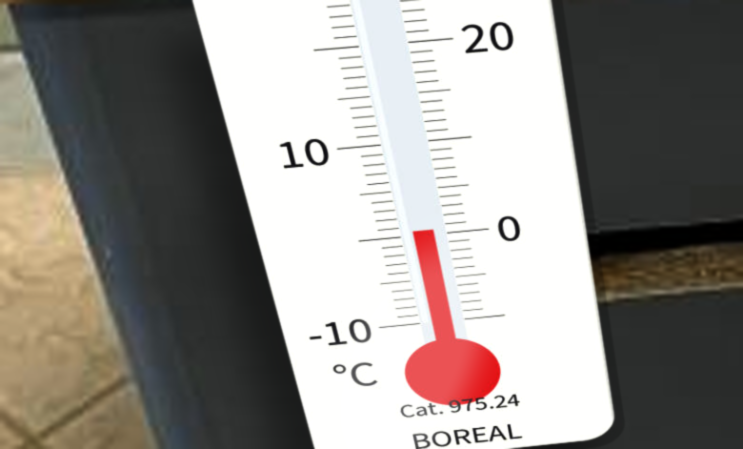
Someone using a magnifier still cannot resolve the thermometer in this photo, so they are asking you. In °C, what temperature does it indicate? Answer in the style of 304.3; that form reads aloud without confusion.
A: 0.5
